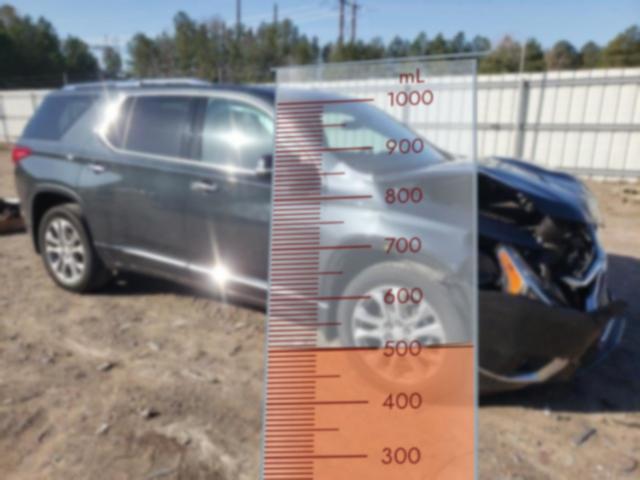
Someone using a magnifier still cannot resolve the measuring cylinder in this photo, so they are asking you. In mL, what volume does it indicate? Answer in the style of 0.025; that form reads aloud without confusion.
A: 500
